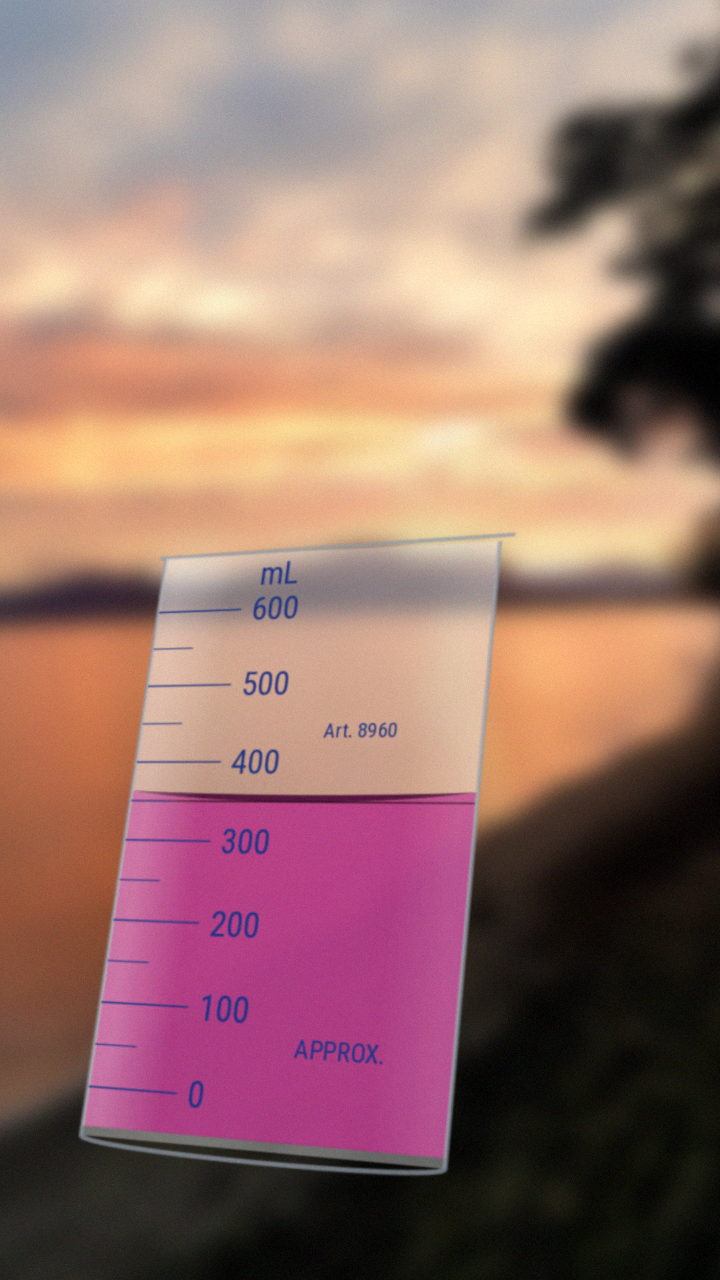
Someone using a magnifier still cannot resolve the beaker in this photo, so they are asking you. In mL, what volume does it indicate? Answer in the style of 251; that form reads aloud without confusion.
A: 350
